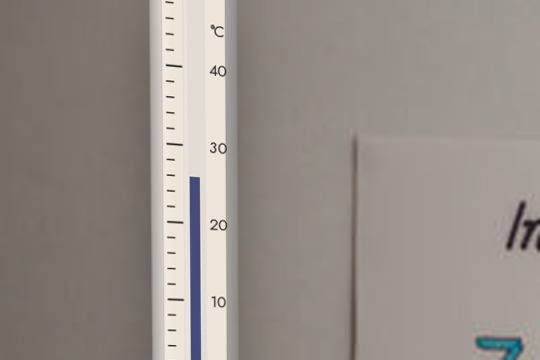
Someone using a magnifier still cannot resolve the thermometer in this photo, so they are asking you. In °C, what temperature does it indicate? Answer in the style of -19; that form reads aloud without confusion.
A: 26
